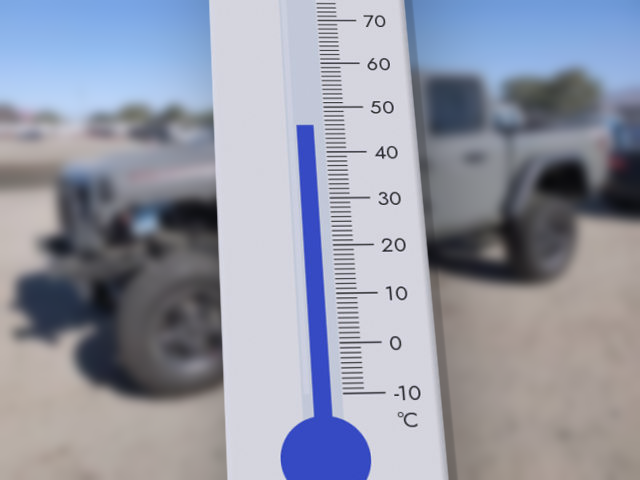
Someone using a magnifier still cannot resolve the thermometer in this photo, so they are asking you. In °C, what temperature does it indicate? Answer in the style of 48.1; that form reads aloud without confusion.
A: 46
